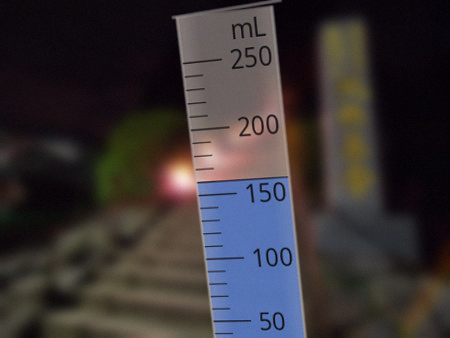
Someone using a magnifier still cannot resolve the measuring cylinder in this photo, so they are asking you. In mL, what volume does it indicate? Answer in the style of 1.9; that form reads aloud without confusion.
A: 160
